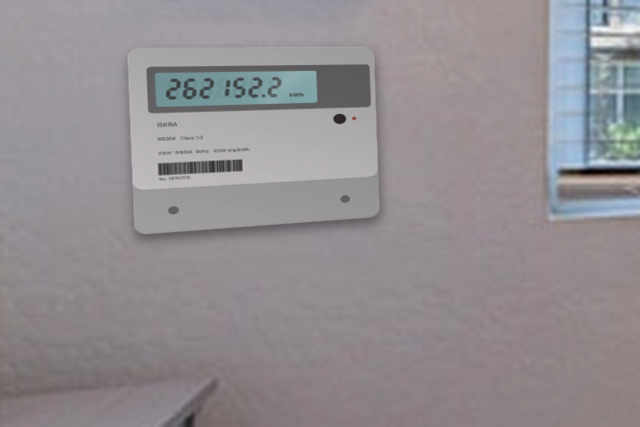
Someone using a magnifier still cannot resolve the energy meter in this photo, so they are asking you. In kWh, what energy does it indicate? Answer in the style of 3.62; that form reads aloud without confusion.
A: 262152.2
